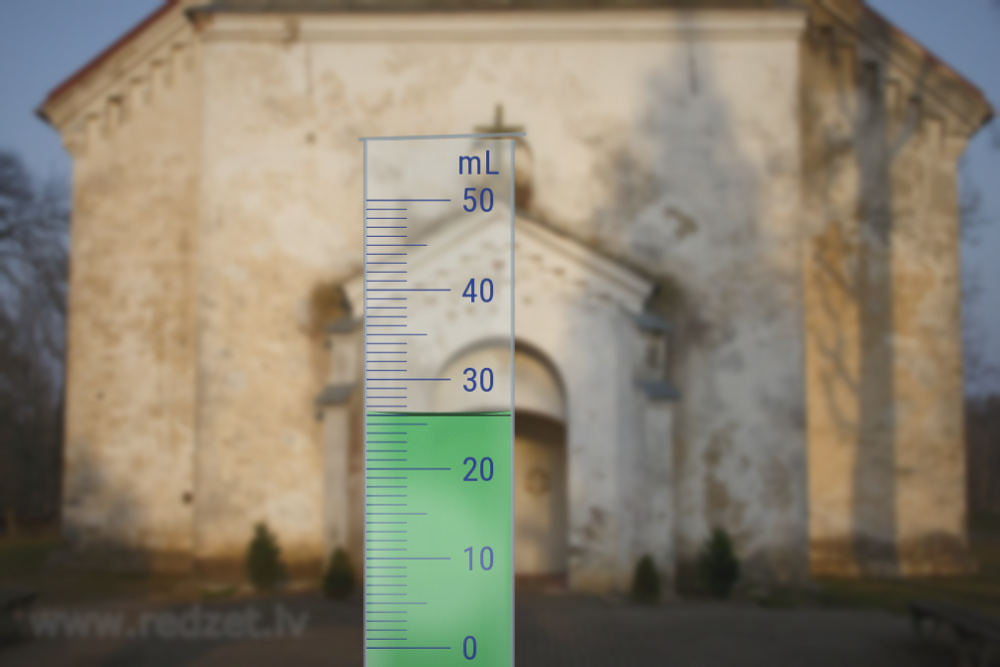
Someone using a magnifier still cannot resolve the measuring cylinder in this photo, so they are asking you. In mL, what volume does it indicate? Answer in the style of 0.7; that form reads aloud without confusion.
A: 26
